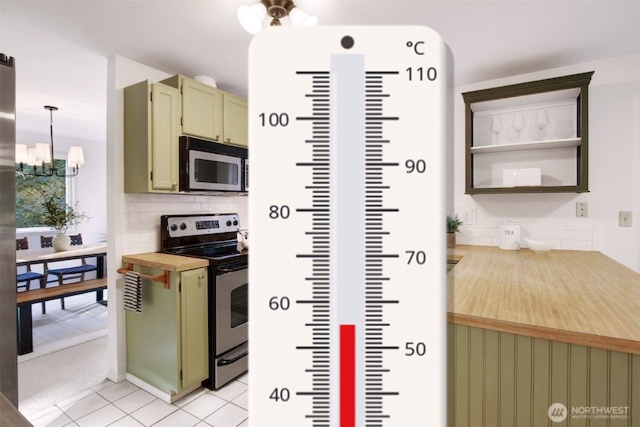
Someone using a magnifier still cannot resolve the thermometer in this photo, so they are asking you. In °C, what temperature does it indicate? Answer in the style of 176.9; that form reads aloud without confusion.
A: 55
